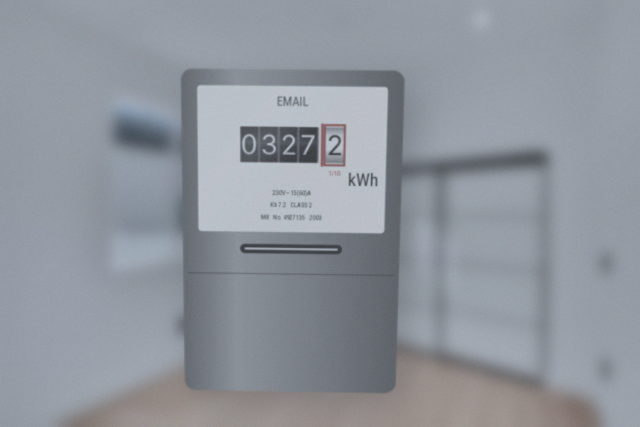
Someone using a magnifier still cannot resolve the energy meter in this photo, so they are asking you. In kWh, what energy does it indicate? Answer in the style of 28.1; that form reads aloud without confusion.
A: 327.2
